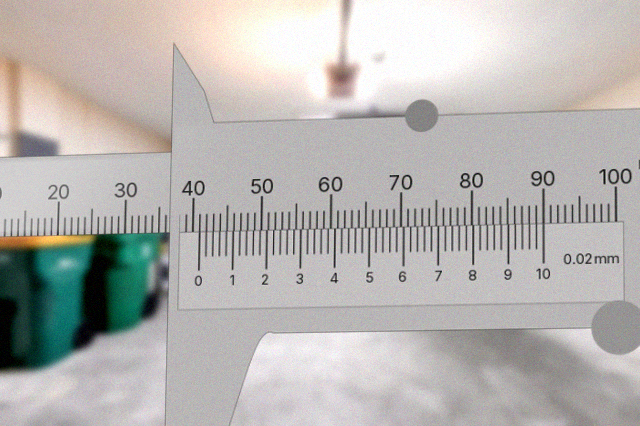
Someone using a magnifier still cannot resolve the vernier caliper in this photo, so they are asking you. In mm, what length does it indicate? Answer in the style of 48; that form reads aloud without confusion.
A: 41.0
